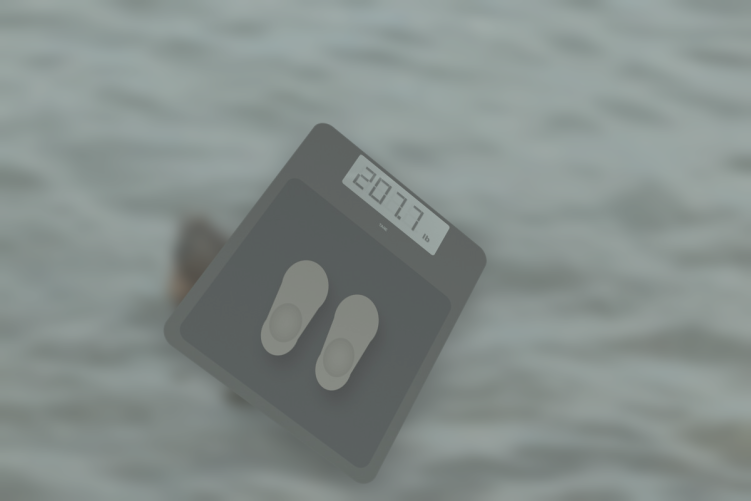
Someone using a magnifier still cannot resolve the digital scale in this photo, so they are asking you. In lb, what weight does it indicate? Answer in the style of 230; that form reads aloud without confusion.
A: 207.7
